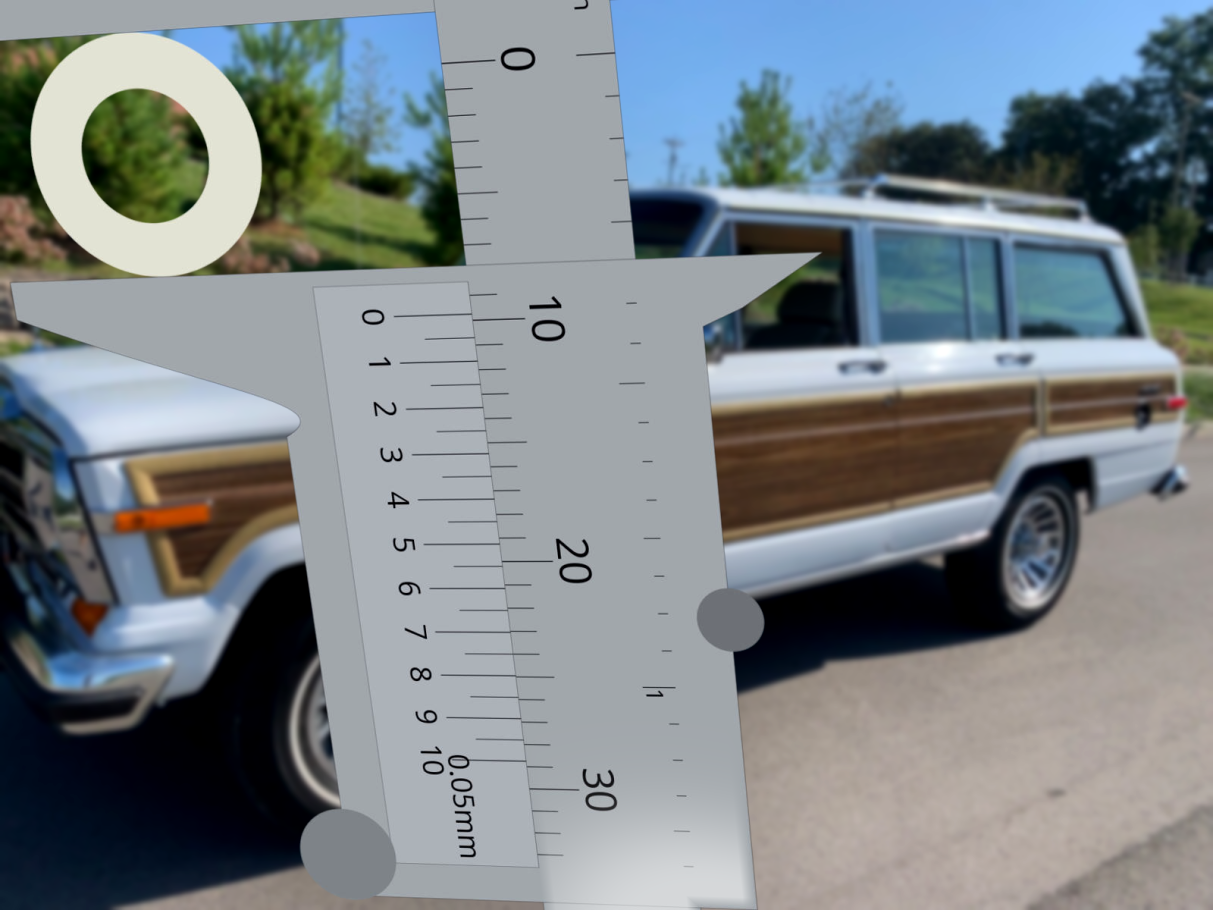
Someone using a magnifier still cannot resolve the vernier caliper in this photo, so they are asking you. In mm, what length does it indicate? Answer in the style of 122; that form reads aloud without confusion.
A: 9.75
